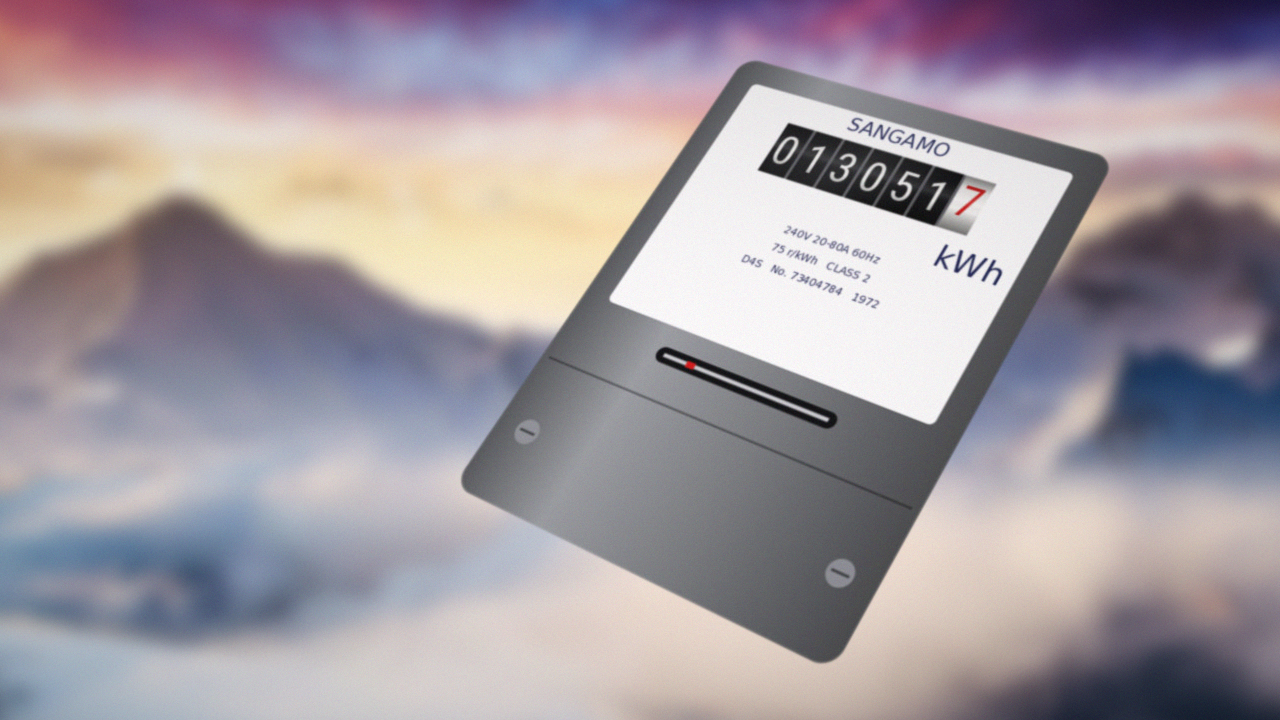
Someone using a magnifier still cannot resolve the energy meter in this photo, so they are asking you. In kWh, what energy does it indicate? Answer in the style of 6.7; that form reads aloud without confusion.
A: 13051.7
